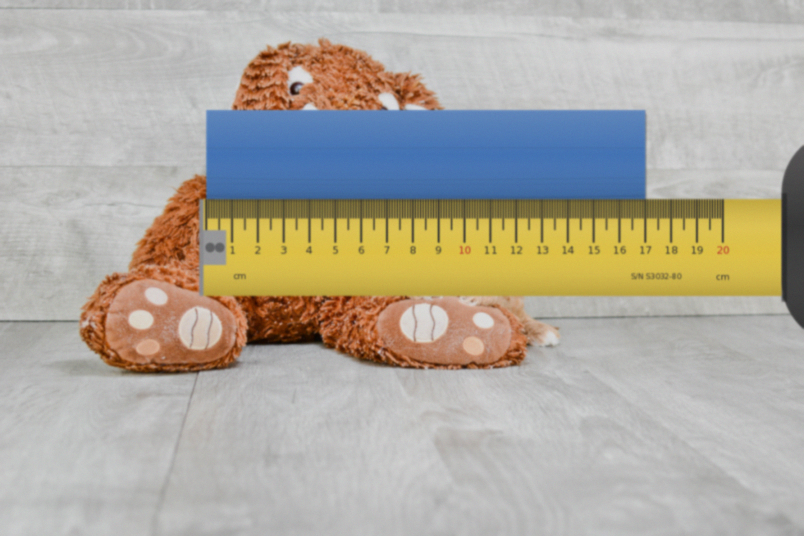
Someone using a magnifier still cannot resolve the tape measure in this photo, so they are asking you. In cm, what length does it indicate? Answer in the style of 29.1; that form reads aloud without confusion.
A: 17
